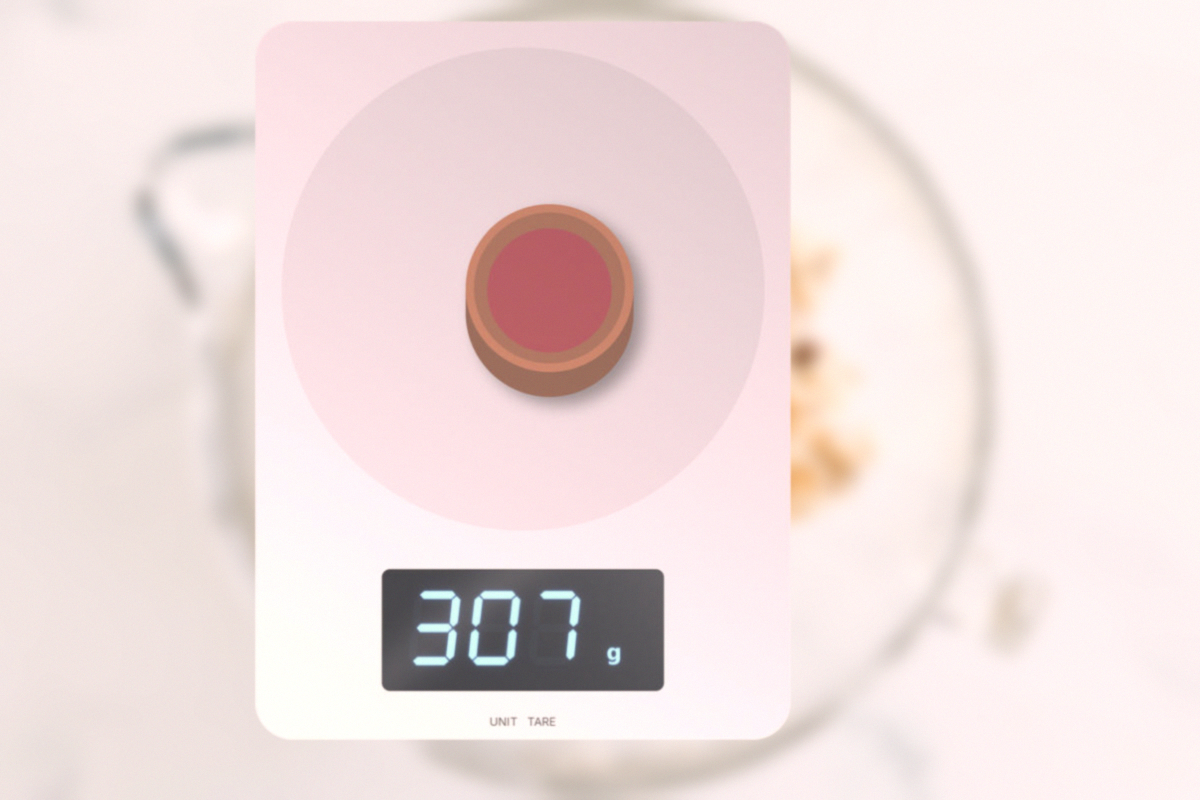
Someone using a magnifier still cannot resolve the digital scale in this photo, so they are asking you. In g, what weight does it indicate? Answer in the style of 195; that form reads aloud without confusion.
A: 307
